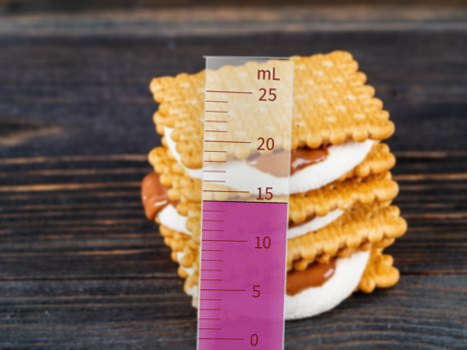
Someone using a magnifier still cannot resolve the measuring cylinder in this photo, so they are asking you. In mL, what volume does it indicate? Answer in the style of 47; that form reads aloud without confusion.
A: 14
